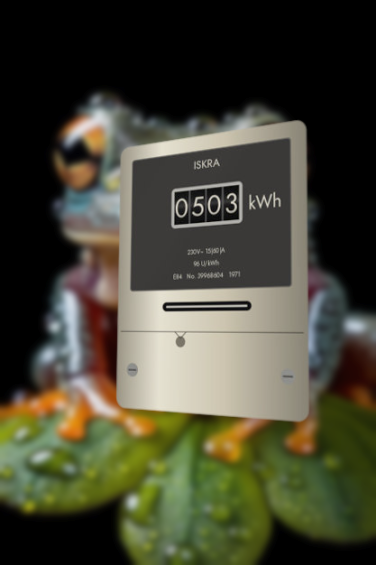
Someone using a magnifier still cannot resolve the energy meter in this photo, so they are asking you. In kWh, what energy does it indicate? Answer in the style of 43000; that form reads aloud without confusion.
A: 503
